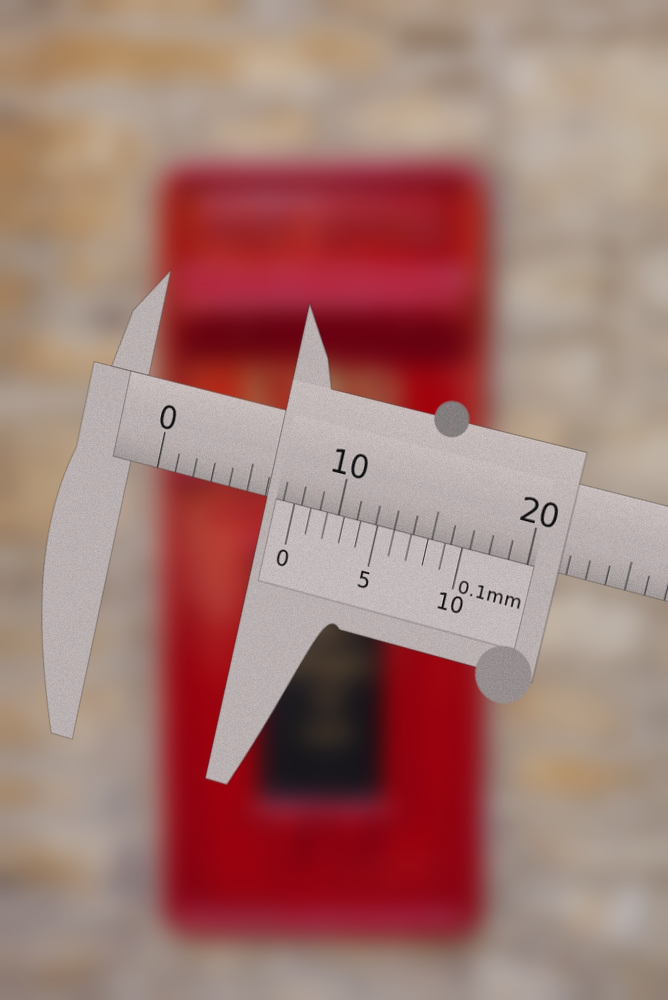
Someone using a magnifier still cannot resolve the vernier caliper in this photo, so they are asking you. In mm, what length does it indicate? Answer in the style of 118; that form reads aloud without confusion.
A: 7.6
